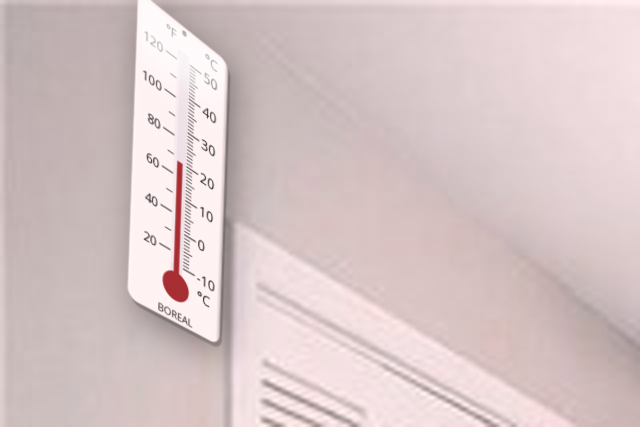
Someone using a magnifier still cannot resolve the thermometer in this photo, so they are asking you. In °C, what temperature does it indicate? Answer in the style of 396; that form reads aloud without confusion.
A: 20
